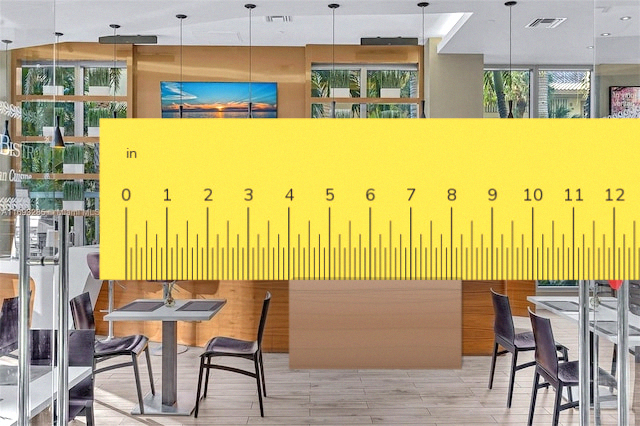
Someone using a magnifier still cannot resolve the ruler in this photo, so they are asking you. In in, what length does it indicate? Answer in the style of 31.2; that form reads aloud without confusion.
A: 4.25
